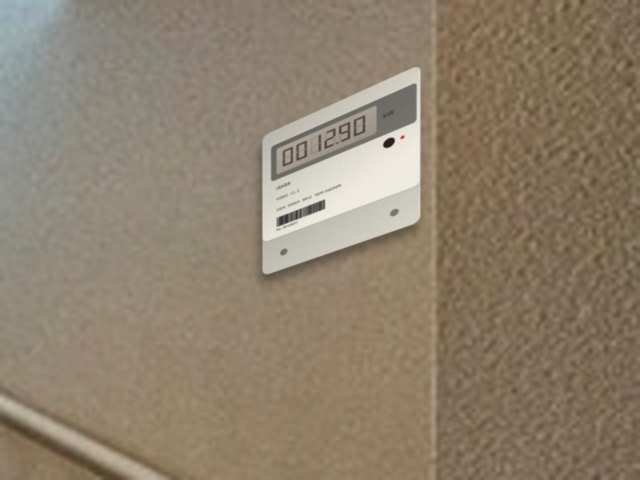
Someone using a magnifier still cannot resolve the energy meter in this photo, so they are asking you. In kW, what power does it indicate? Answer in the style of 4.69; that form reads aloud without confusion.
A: 12.90
